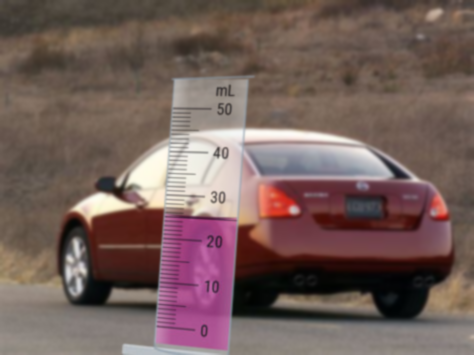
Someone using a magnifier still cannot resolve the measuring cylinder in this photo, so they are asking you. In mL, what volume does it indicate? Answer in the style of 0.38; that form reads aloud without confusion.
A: 25
